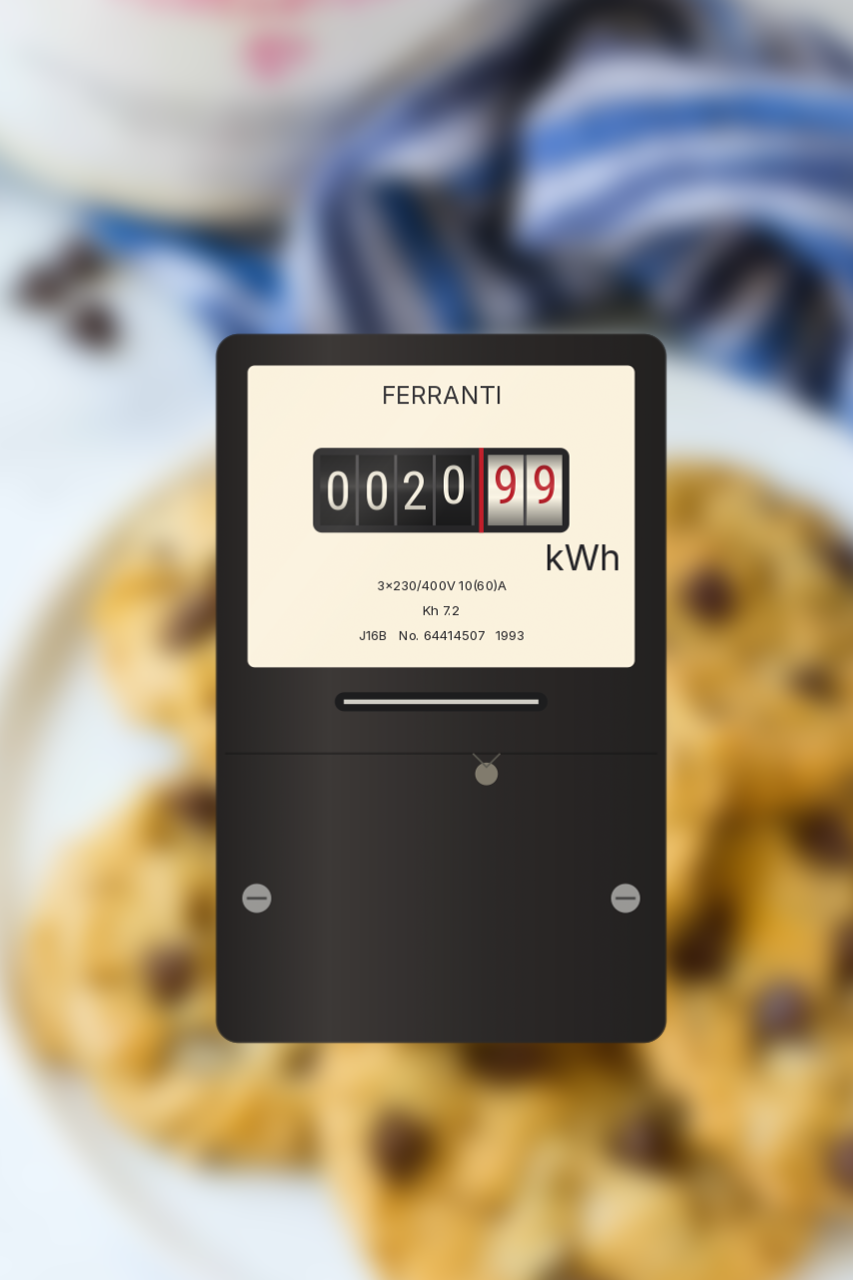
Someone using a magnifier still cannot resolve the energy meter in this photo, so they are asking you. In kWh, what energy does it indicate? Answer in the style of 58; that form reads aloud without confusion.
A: 20.99
